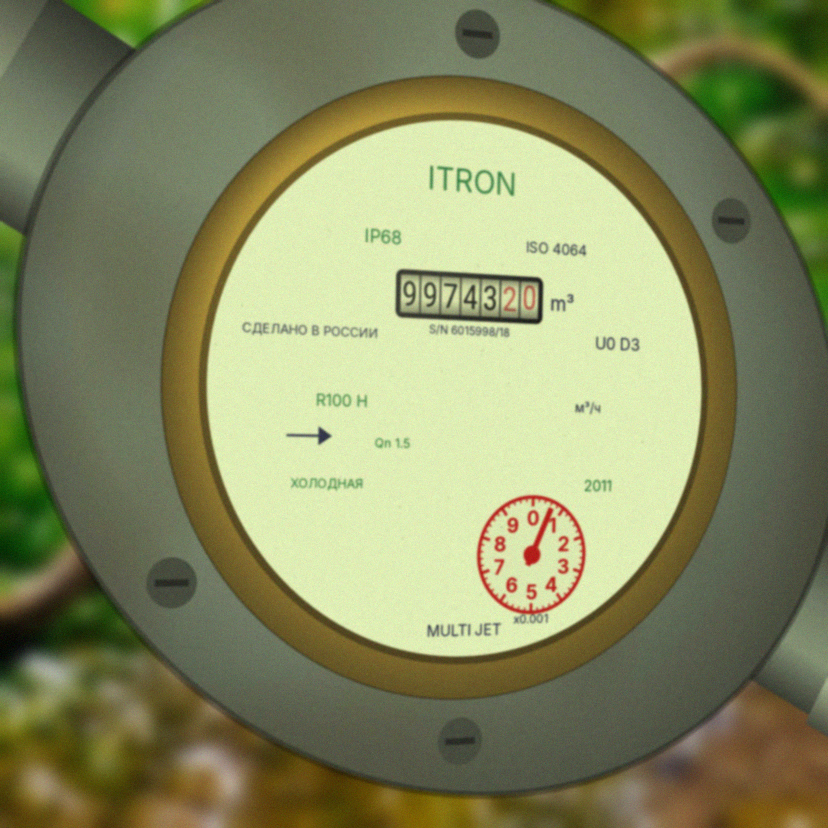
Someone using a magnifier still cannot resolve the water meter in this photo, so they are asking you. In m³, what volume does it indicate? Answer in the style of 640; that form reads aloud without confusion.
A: 99743.200
